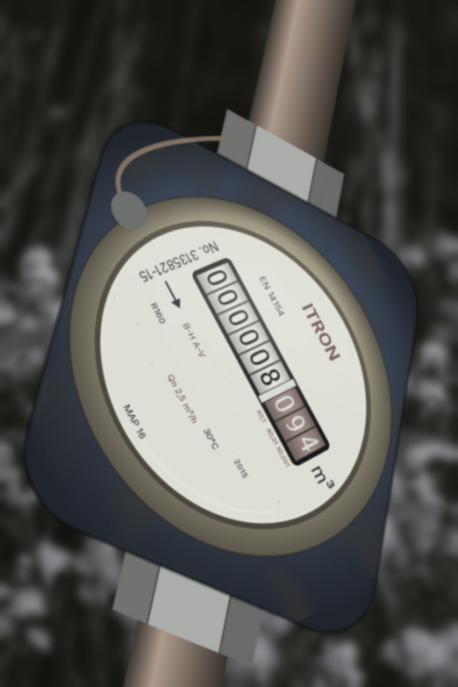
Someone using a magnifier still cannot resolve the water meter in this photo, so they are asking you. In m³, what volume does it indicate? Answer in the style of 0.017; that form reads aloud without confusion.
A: 8.094
